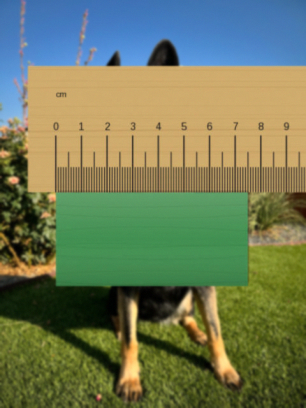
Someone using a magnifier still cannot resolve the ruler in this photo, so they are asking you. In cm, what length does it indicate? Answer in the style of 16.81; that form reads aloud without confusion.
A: 7.5
